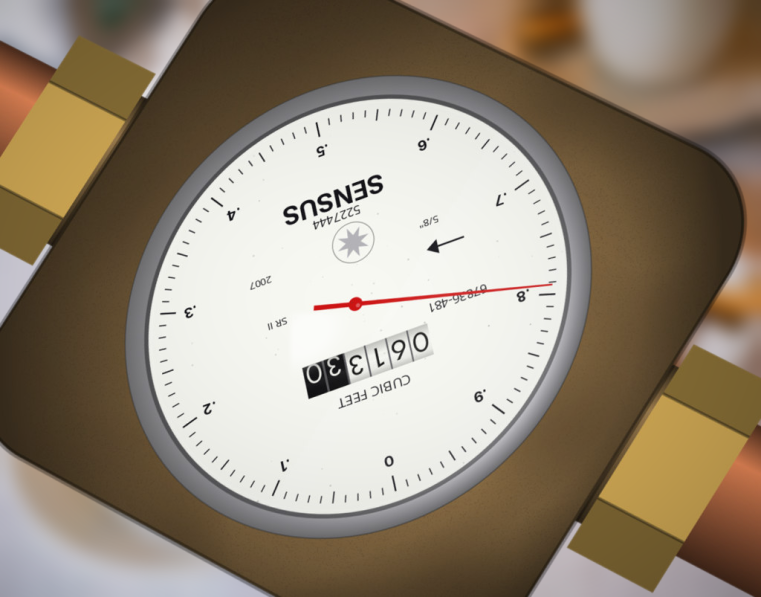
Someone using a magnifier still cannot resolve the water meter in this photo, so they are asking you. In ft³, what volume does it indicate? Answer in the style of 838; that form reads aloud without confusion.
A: 61329.79
